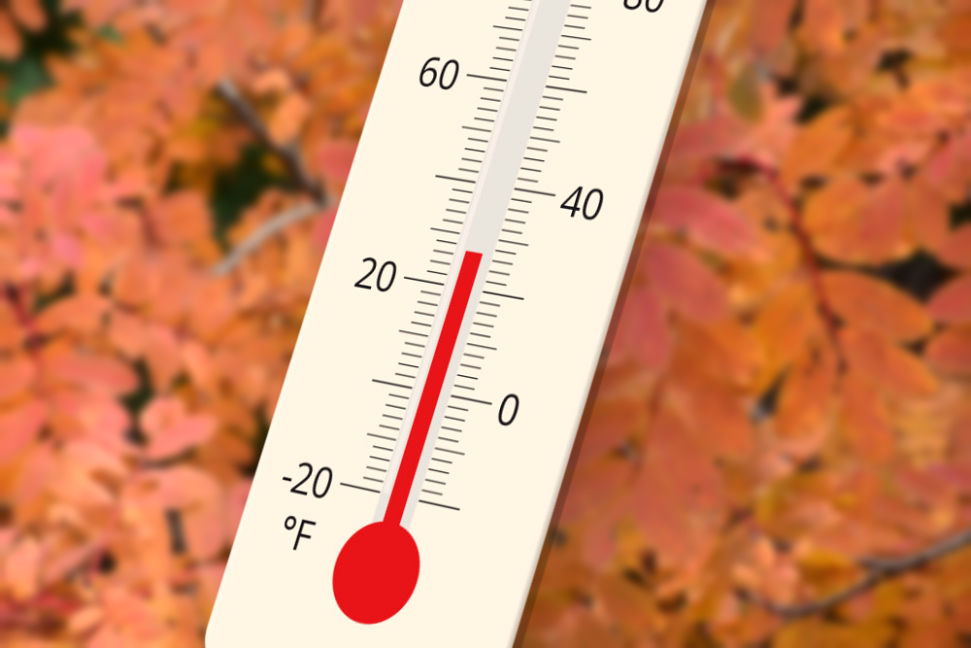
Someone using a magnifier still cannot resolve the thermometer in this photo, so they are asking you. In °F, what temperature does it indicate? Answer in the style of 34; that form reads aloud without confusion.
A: 27
